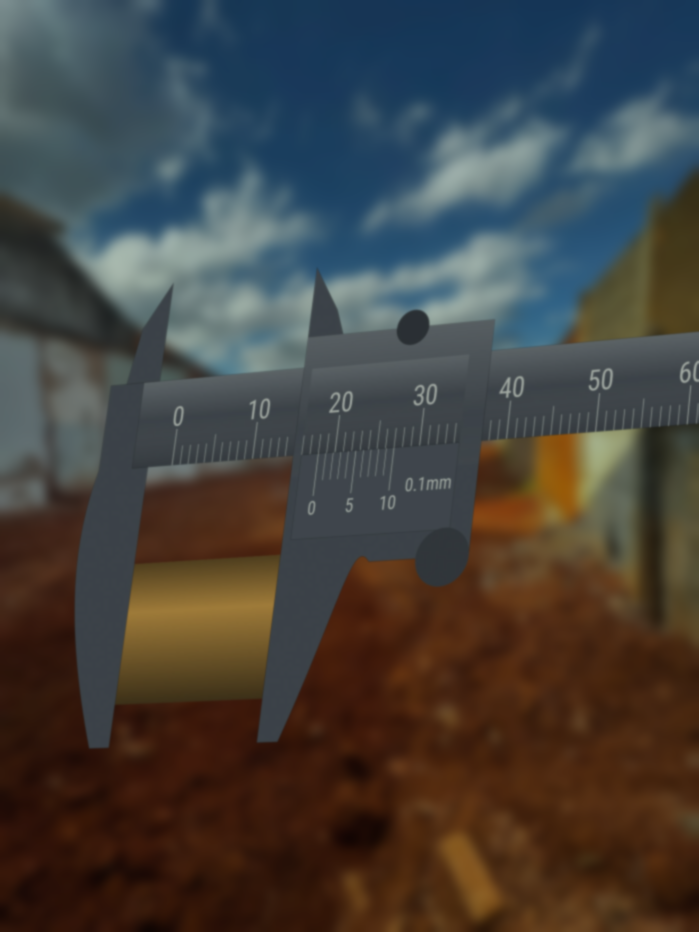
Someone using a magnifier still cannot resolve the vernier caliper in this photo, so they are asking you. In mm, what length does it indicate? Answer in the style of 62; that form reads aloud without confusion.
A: 18.0
